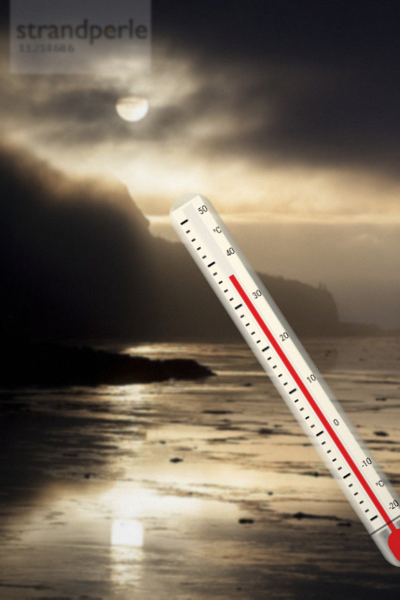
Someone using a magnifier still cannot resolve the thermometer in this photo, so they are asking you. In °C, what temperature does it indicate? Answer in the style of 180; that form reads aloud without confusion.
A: 36
